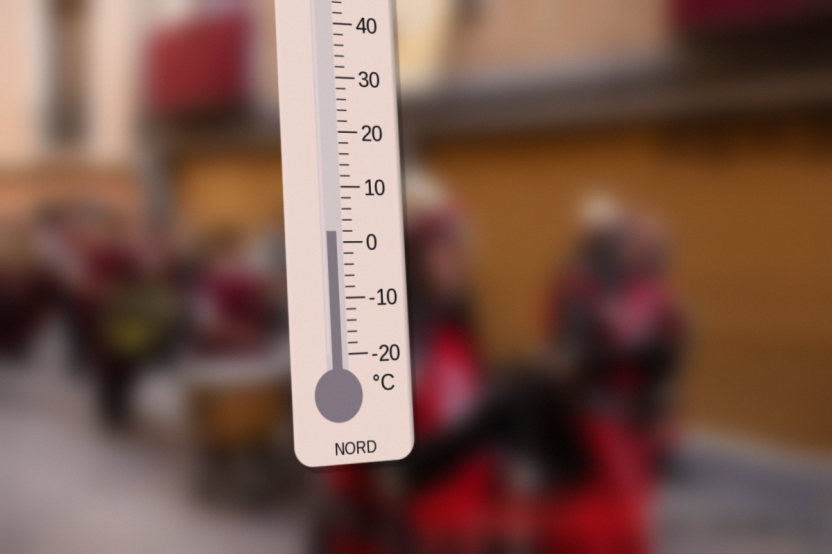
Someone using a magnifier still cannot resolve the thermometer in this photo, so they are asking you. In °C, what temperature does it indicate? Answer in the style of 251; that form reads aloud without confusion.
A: 2
